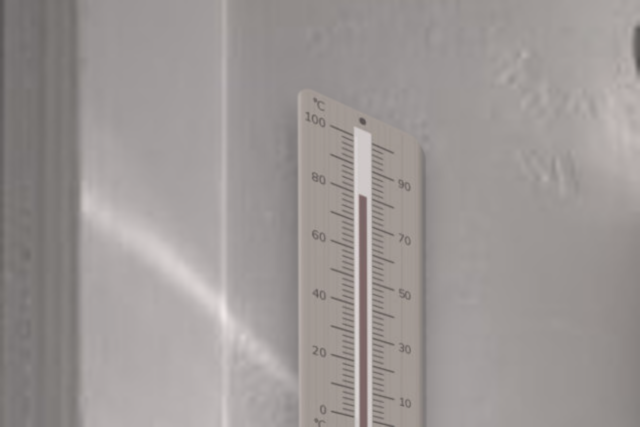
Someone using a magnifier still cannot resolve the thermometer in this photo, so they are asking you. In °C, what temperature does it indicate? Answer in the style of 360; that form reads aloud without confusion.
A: 80
